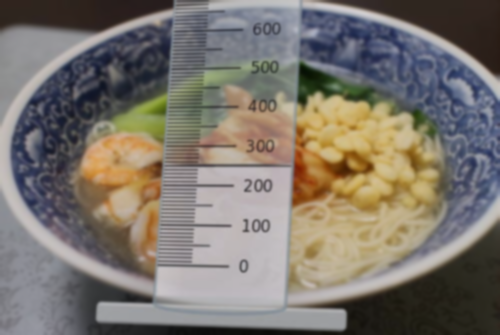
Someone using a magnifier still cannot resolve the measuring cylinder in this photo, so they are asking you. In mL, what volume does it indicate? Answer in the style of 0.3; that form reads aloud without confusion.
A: 250
